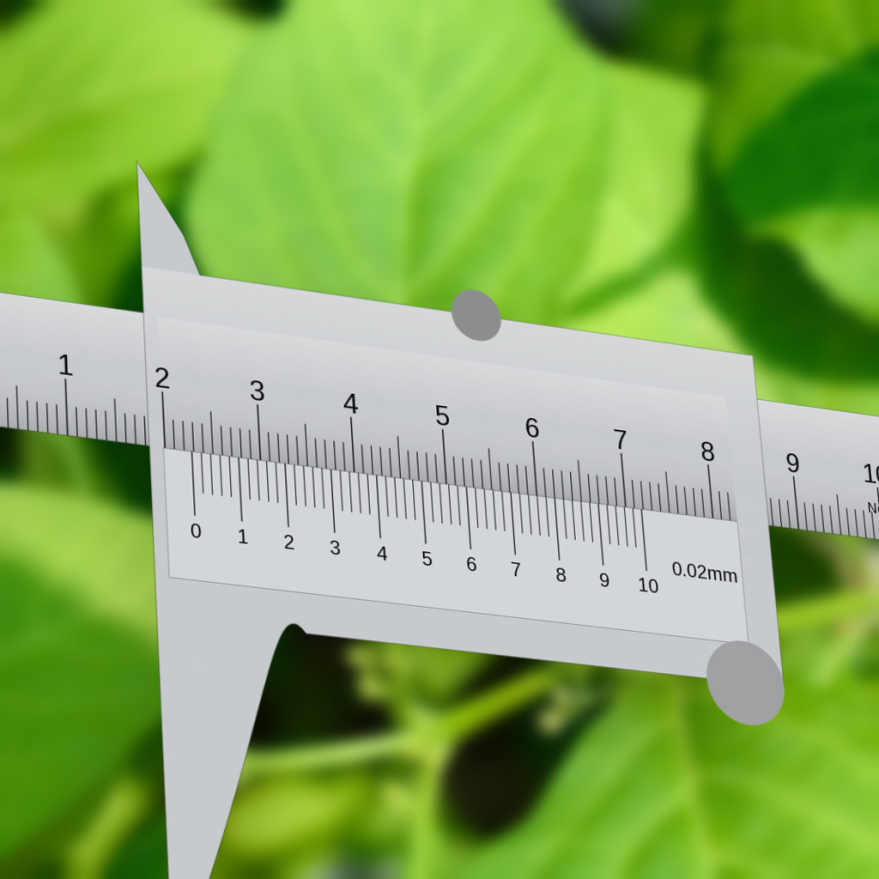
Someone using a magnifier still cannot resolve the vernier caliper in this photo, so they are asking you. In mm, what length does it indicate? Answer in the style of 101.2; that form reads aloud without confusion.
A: 22.8
